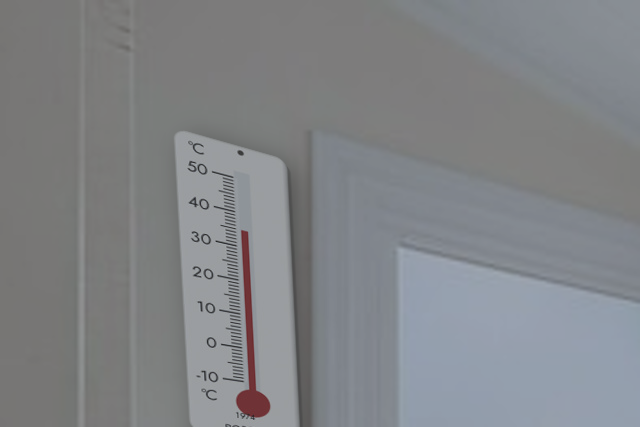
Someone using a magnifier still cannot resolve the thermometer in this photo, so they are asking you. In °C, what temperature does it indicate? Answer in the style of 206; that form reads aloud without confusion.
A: 35
